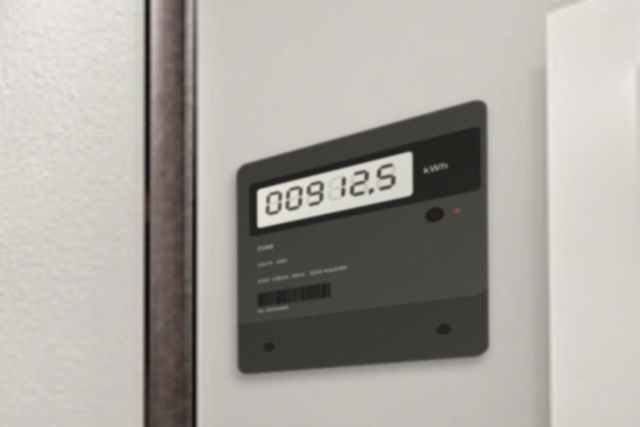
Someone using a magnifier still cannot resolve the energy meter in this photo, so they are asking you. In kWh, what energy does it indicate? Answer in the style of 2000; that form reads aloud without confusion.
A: 912.5
